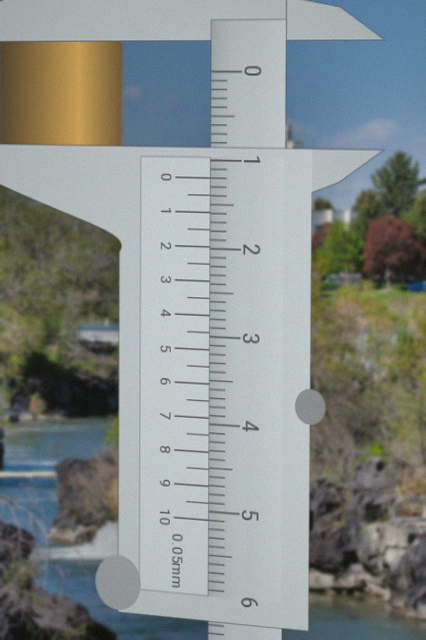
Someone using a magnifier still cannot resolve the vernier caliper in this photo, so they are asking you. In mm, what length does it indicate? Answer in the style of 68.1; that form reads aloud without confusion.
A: 12.0
